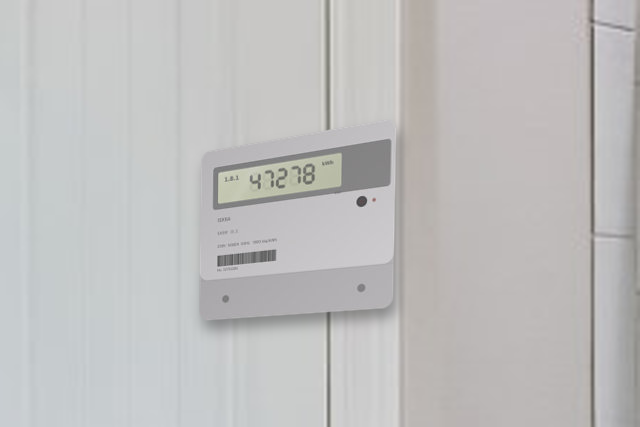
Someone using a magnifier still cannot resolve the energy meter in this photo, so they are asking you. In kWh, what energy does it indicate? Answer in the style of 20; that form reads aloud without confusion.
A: 47278
